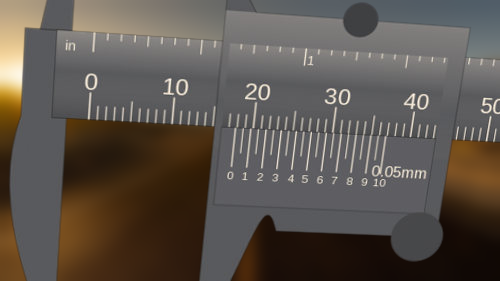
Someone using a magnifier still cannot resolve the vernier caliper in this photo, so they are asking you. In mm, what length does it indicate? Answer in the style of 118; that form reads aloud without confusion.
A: 17.8
